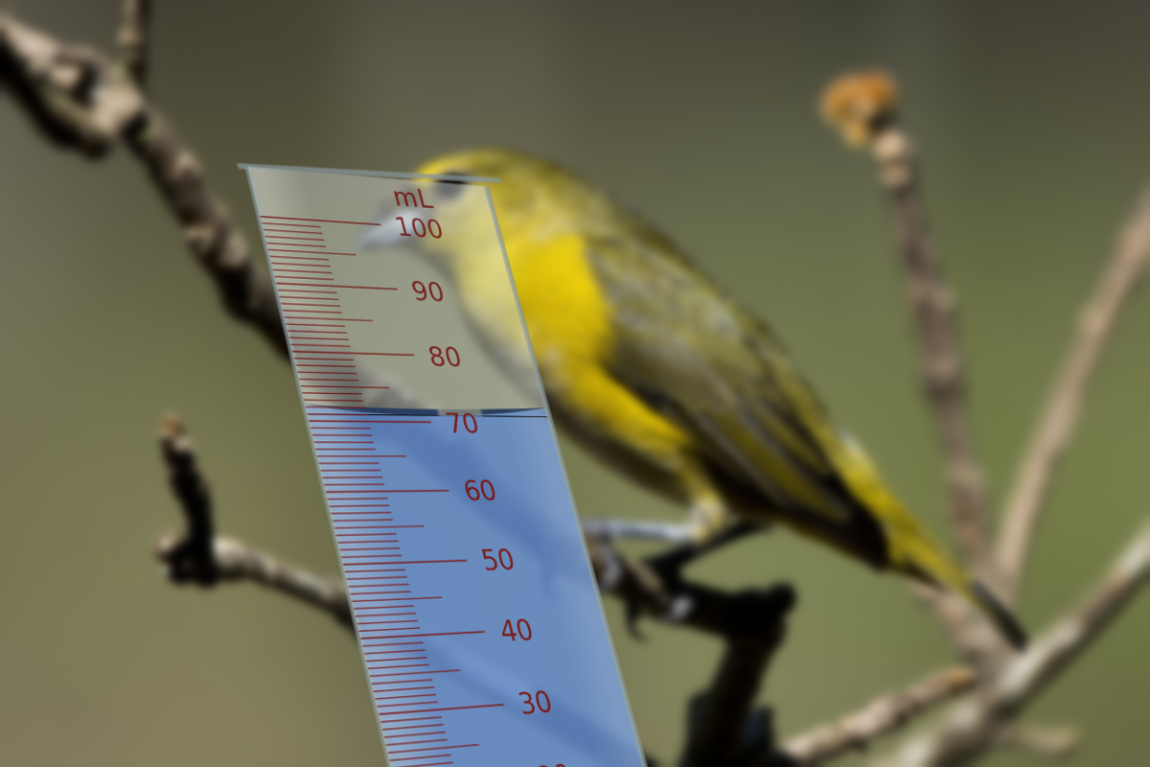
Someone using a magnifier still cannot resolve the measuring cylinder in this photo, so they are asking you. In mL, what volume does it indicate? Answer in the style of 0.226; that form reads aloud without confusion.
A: 71
